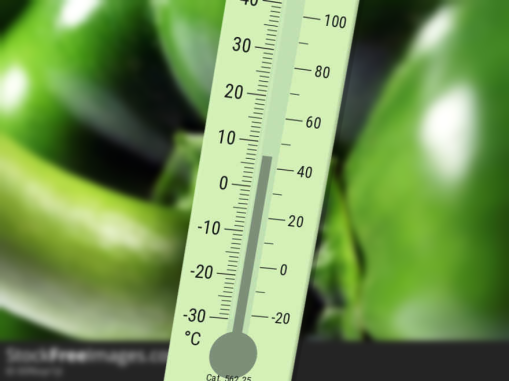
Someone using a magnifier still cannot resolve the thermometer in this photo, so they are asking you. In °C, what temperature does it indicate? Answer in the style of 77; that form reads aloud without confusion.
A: 7
